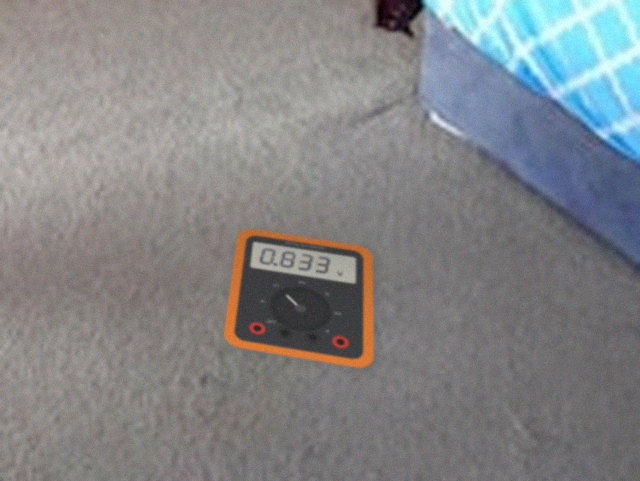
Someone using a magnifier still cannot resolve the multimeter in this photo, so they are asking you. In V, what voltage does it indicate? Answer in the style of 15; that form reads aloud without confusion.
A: 0.833
